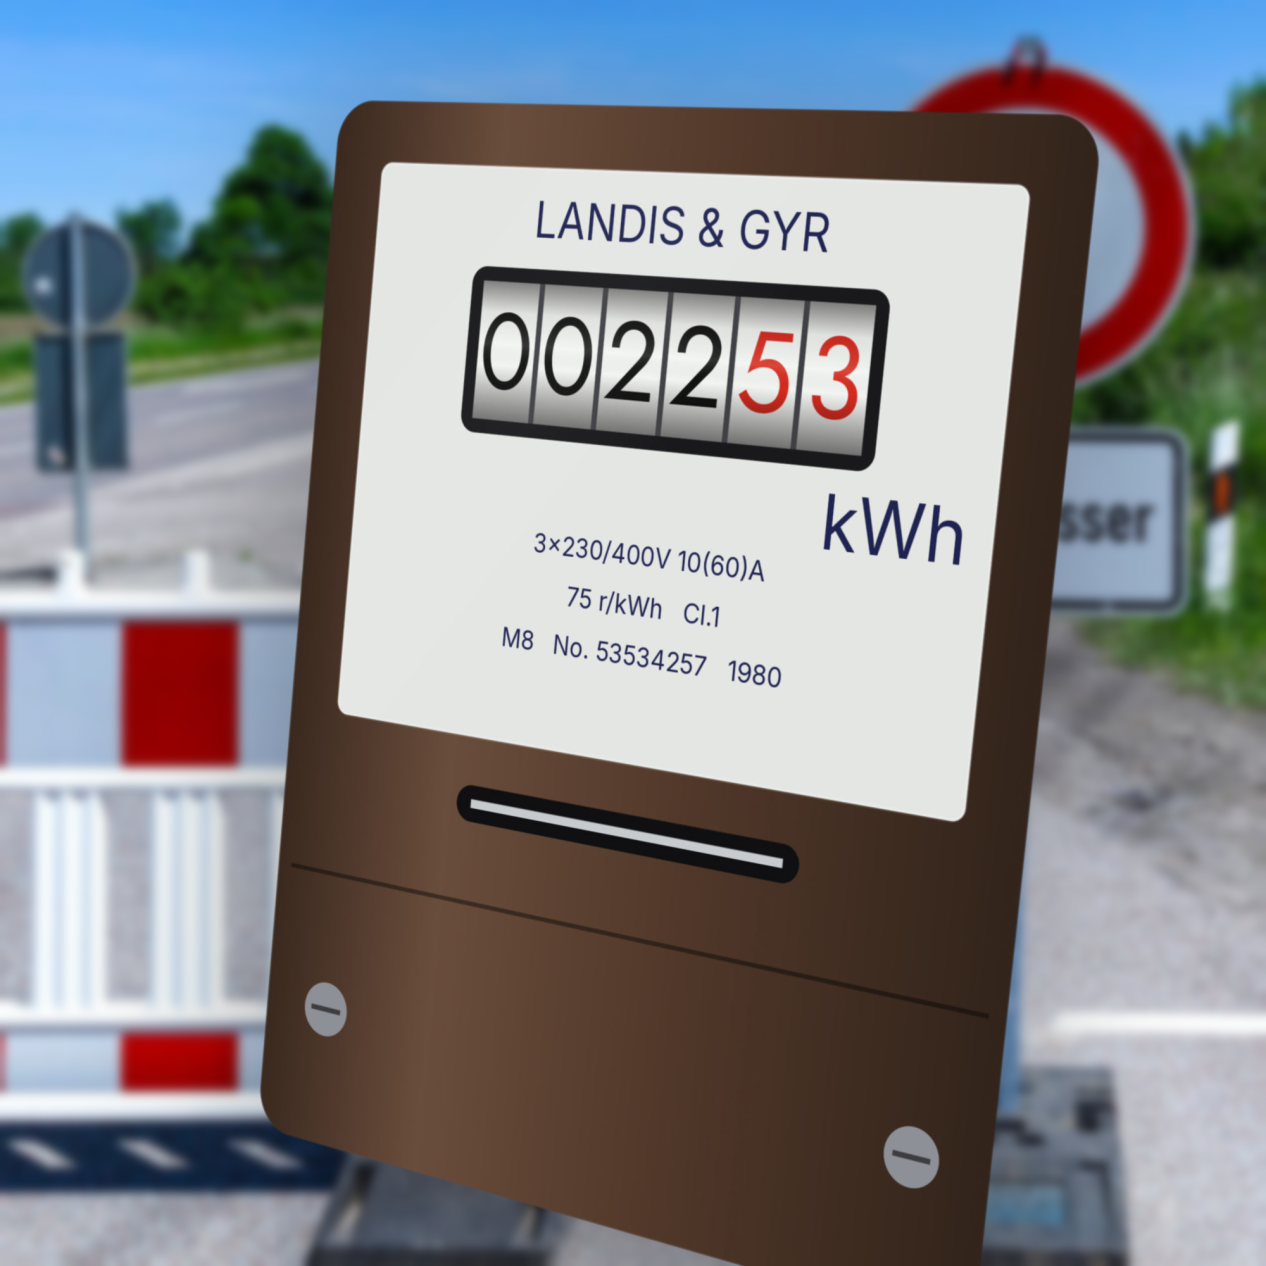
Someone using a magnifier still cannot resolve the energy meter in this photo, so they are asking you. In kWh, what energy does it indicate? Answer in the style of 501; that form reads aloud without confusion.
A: 22.53
